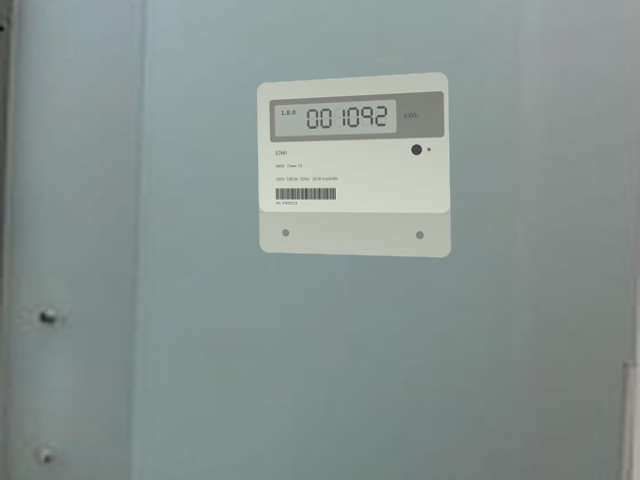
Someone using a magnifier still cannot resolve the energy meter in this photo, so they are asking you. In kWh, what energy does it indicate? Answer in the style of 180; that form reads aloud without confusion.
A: 1092
